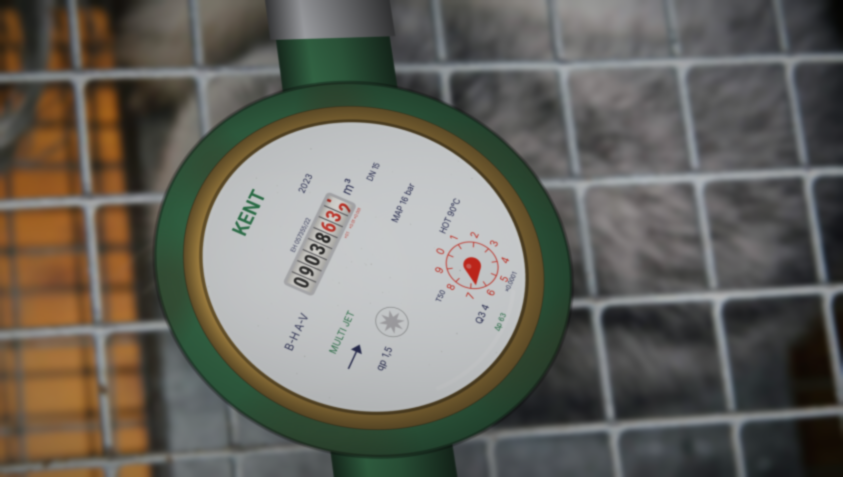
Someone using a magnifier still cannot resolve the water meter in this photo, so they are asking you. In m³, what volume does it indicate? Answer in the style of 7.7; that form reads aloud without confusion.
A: 9038.6316
